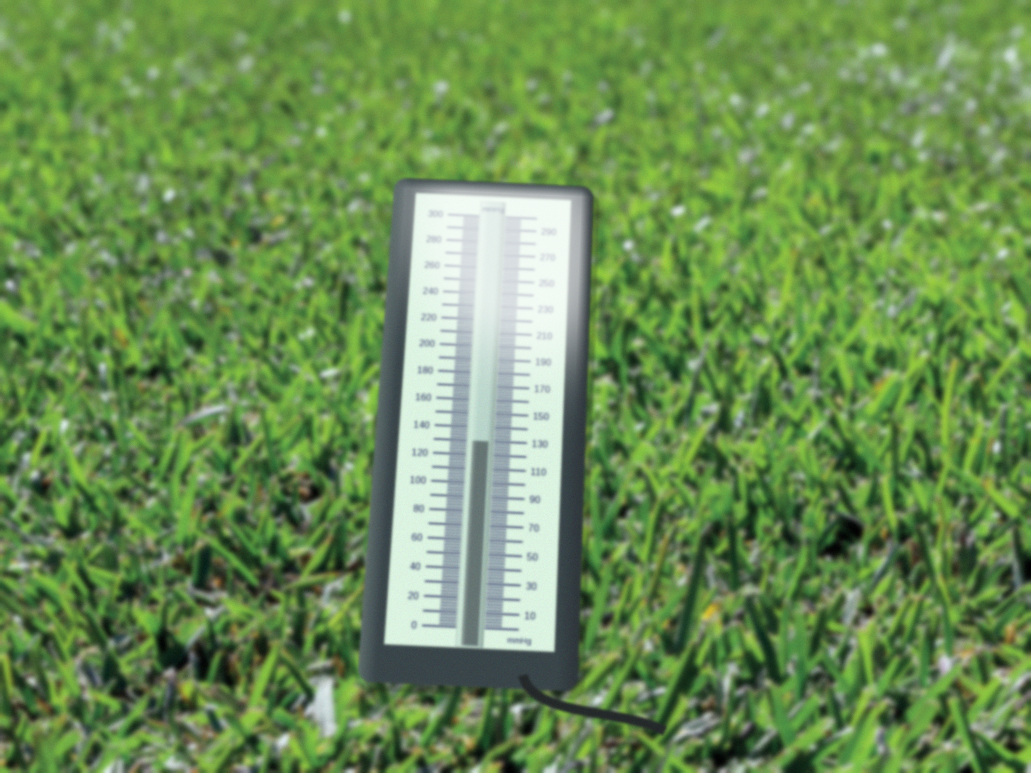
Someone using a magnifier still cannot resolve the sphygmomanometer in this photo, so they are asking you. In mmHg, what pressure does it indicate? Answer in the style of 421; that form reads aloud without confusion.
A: 130
